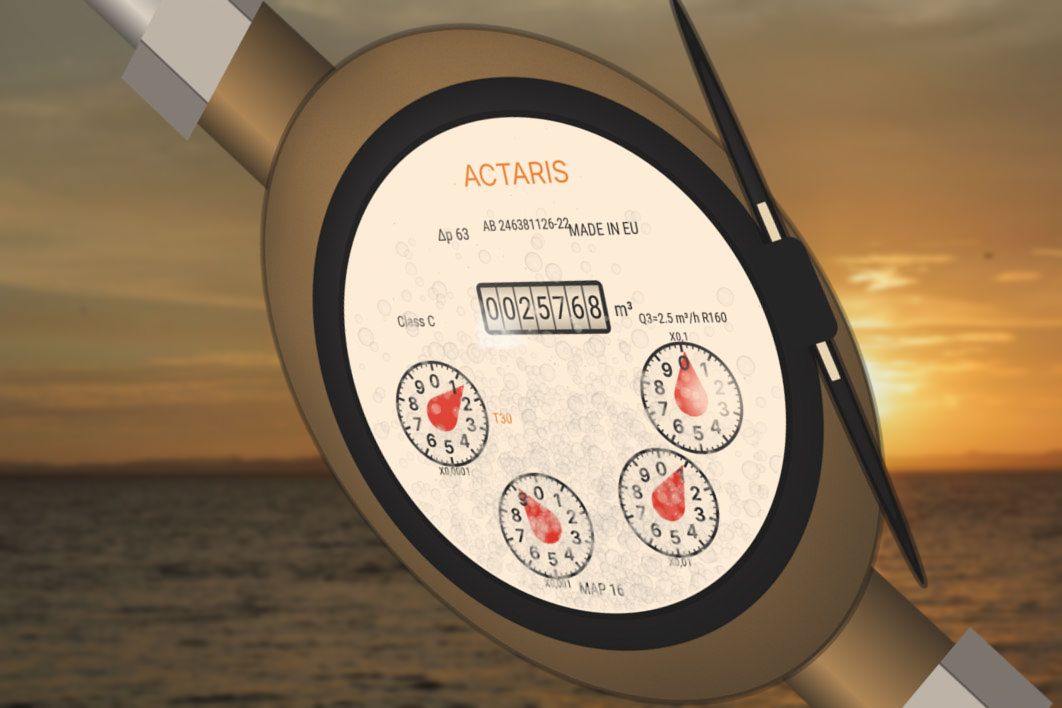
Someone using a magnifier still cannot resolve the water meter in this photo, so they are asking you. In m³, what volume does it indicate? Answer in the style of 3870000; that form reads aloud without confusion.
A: 25768.0091
